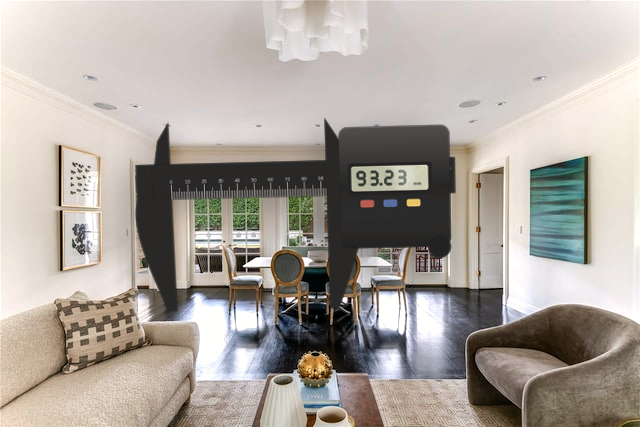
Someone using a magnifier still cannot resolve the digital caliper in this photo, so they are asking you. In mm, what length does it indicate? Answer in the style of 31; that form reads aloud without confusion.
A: 93.23
